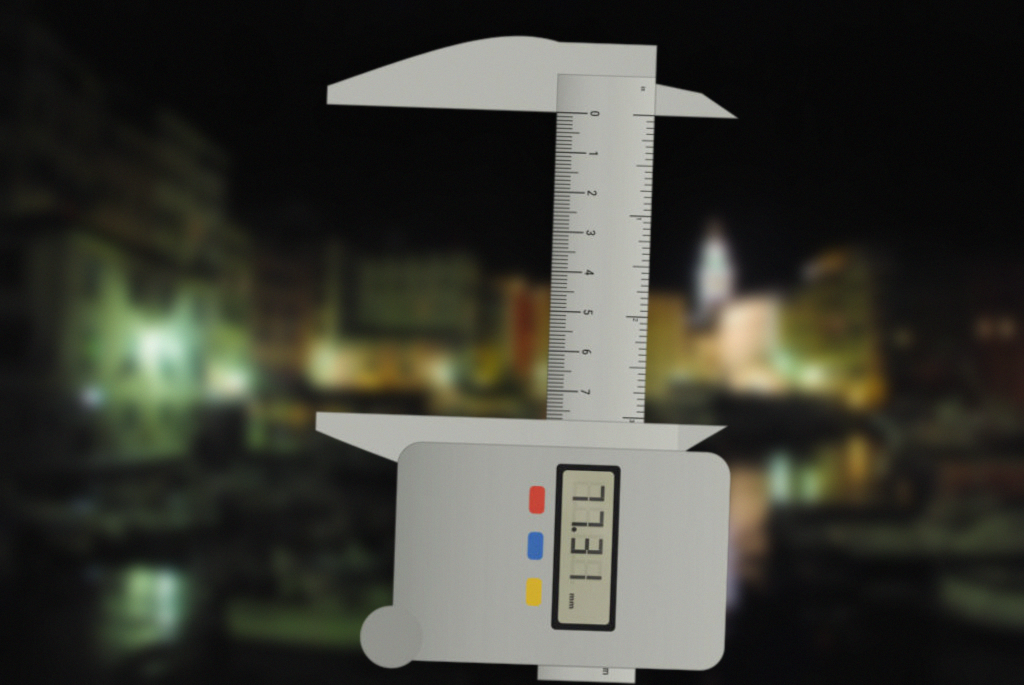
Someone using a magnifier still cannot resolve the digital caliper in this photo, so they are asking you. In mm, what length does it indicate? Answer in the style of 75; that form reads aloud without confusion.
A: 77.31
